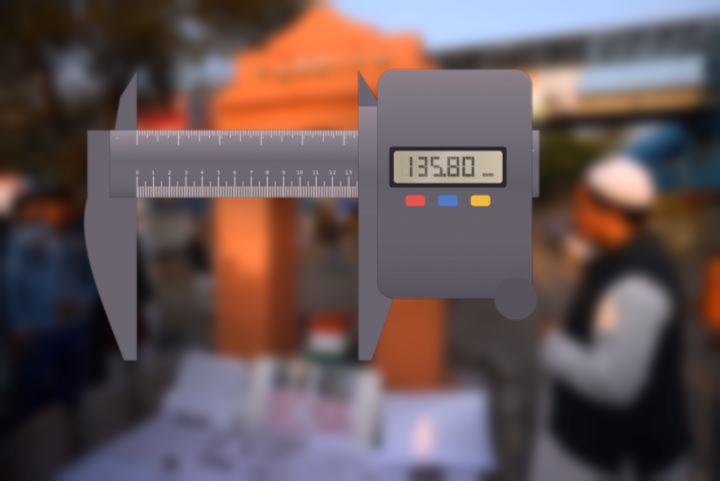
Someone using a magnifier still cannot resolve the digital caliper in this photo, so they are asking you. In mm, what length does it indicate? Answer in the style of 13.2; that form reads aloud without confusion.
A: 135.80
